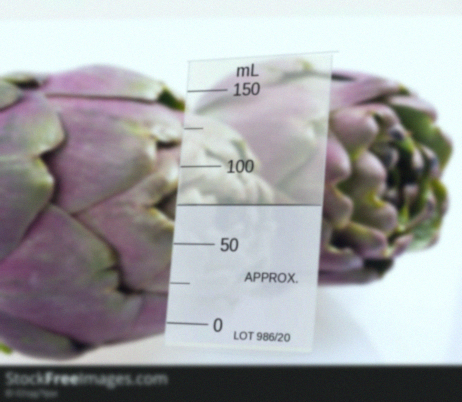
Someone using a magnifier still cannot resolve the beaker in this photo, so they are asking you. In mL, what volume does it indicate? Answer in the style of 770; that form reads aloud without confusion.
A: 75
